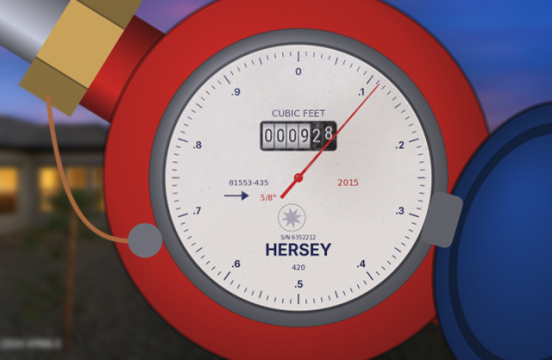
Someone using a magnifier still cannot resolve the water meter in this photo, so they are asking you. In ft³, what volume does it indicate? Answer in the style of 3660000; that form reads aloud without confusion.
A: 928.11
